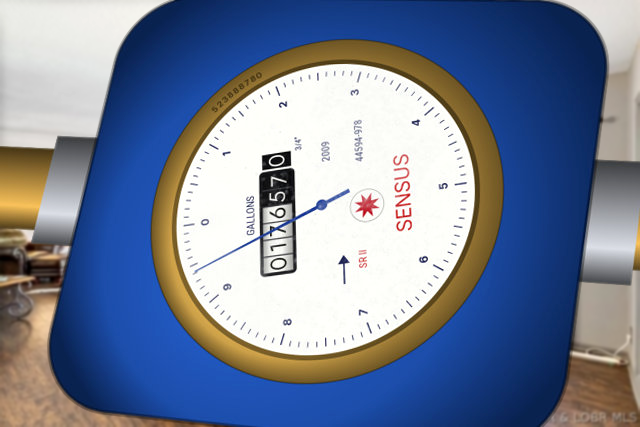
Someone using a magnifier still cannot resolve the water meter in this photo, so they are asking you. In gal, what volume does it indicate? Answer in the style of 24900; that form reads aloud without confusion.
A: 176569.4
